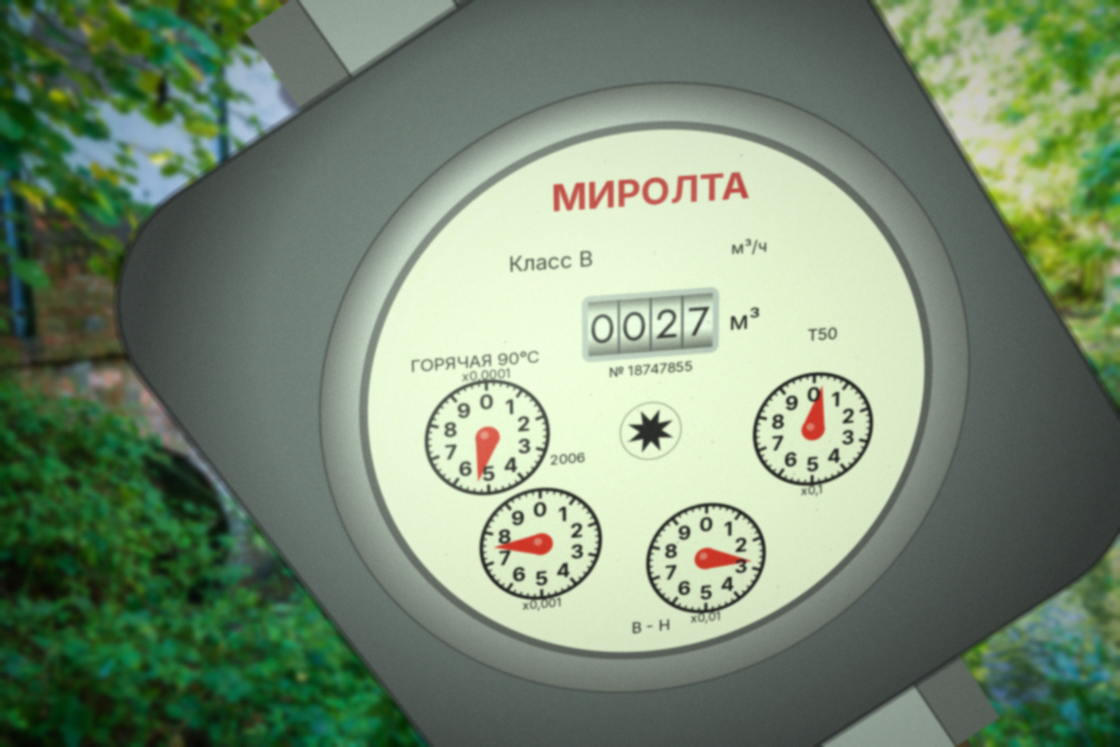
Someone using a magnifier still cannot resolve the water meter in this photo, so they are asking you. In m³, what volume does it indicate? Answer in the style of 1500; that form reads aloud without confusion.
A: 27.0275
